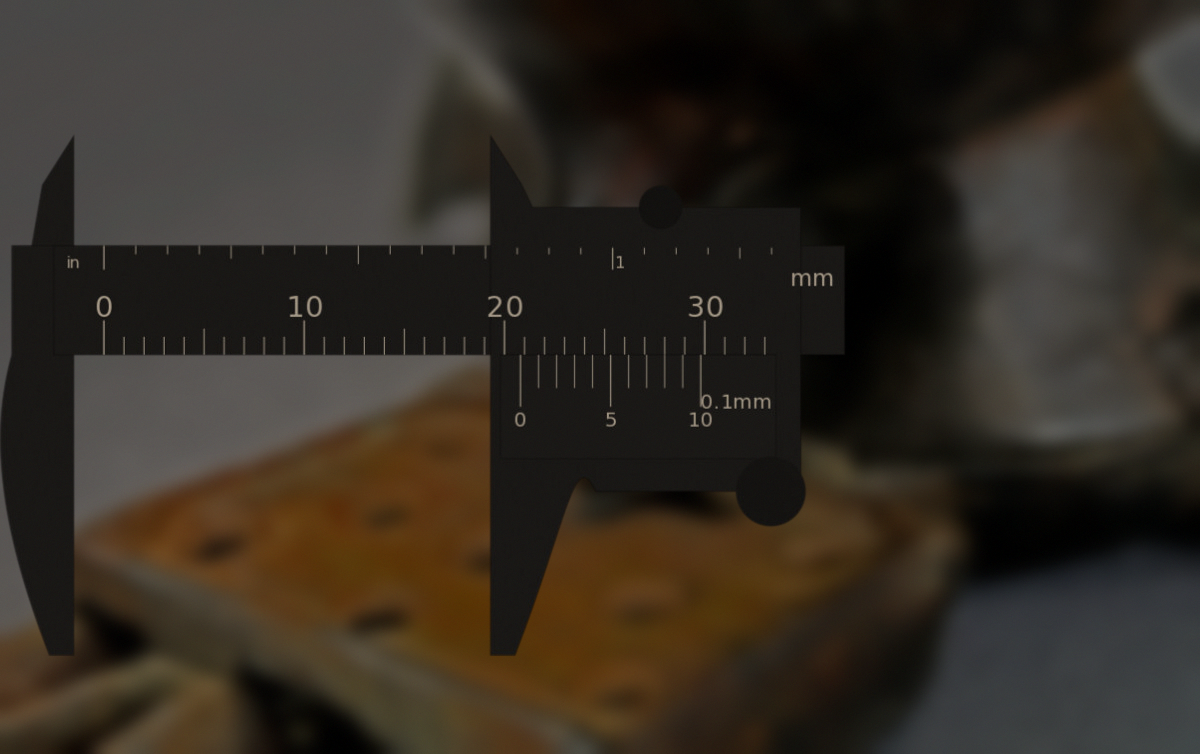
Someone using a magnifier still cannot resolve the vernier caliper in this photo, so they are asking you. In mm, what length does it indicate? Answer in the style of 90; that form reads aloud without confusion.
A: 20.8
